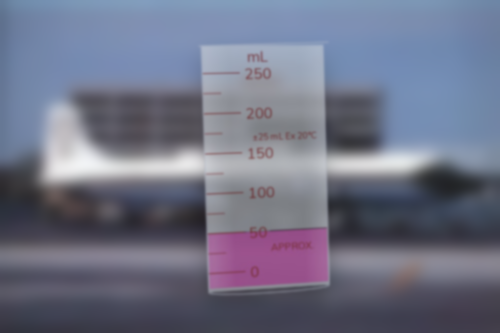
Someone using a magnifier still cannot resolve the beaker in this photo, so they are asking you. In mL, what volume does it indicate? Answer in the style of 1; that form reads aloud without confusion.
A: 50
